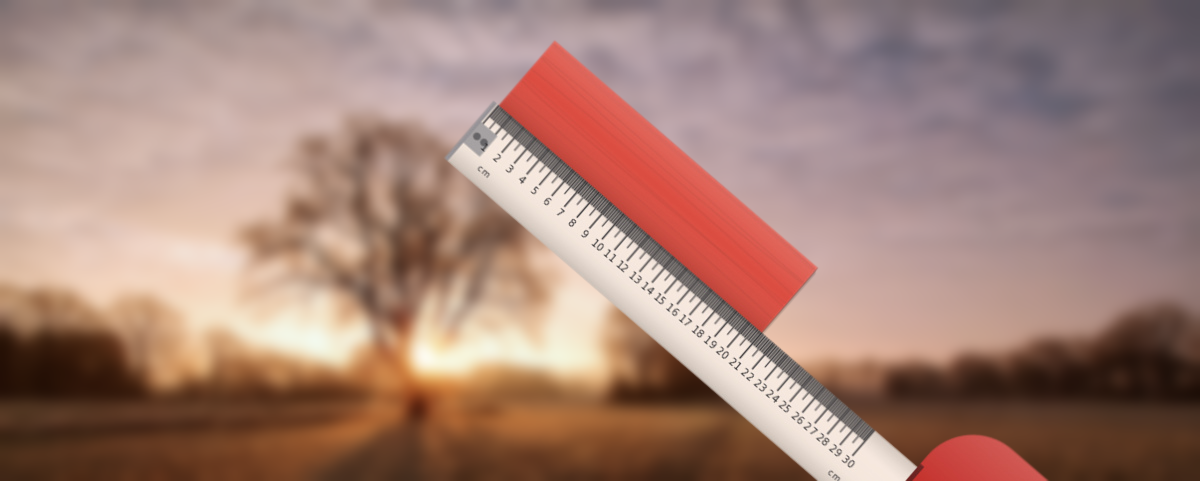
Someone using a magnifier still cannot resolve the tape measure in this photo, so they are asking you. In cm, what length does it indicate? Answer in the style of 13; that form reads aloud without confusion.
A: 21
